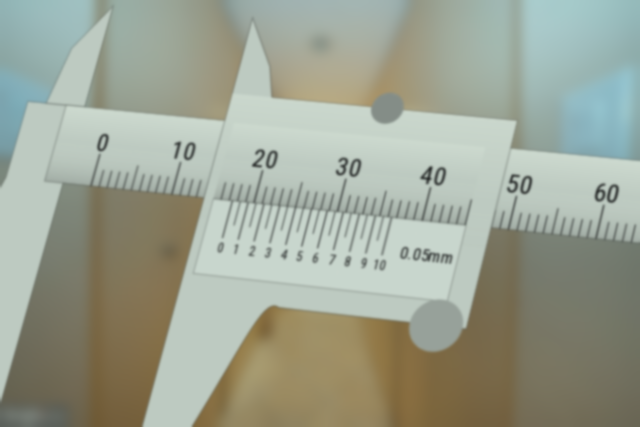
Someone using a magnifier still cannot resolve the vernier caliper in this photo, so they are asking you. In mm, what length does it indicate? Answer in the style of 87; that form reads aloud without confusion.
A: 17.4
